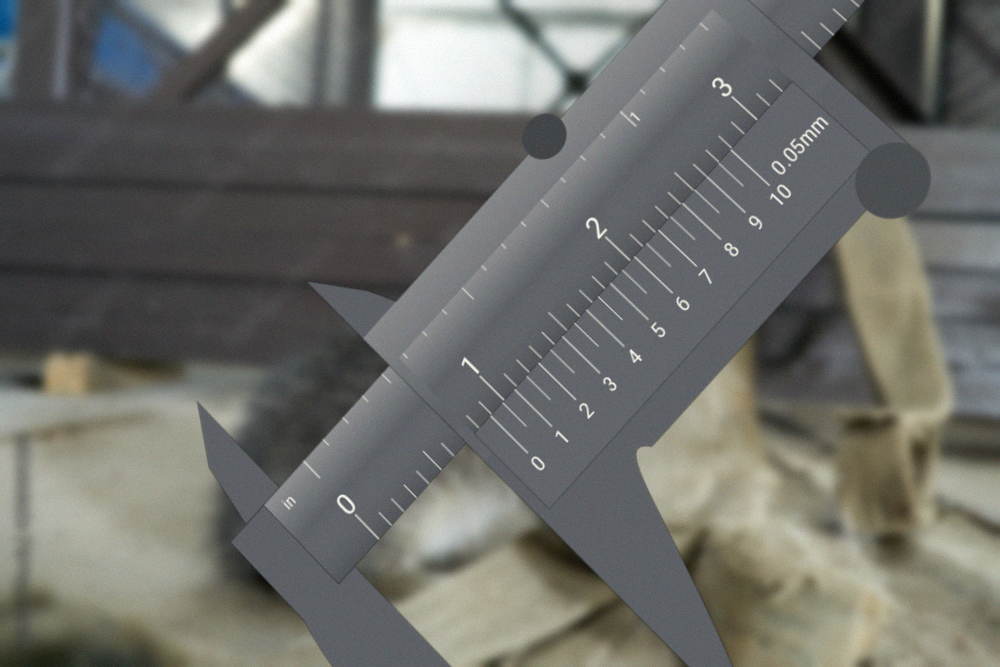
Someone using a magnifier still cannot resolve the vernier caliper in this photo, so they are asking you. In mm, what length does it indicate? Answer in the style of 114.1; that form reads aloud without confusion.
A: 8.9
